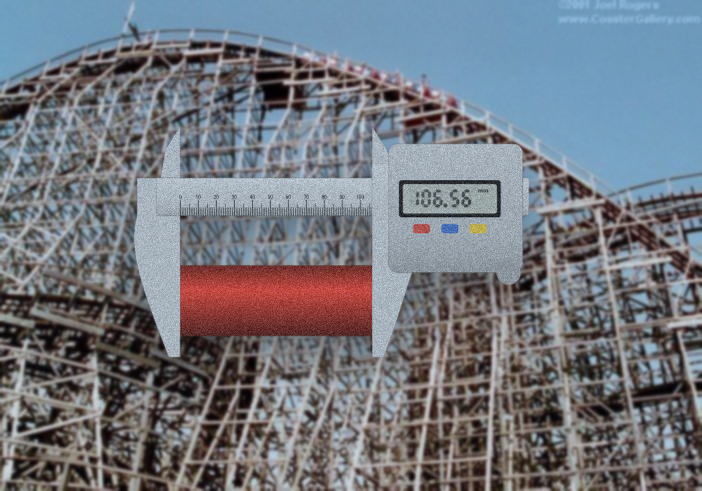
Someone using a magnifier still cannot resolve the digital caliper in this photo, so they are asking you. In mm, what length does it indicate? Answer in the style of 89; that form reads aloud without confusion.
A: 106.56
